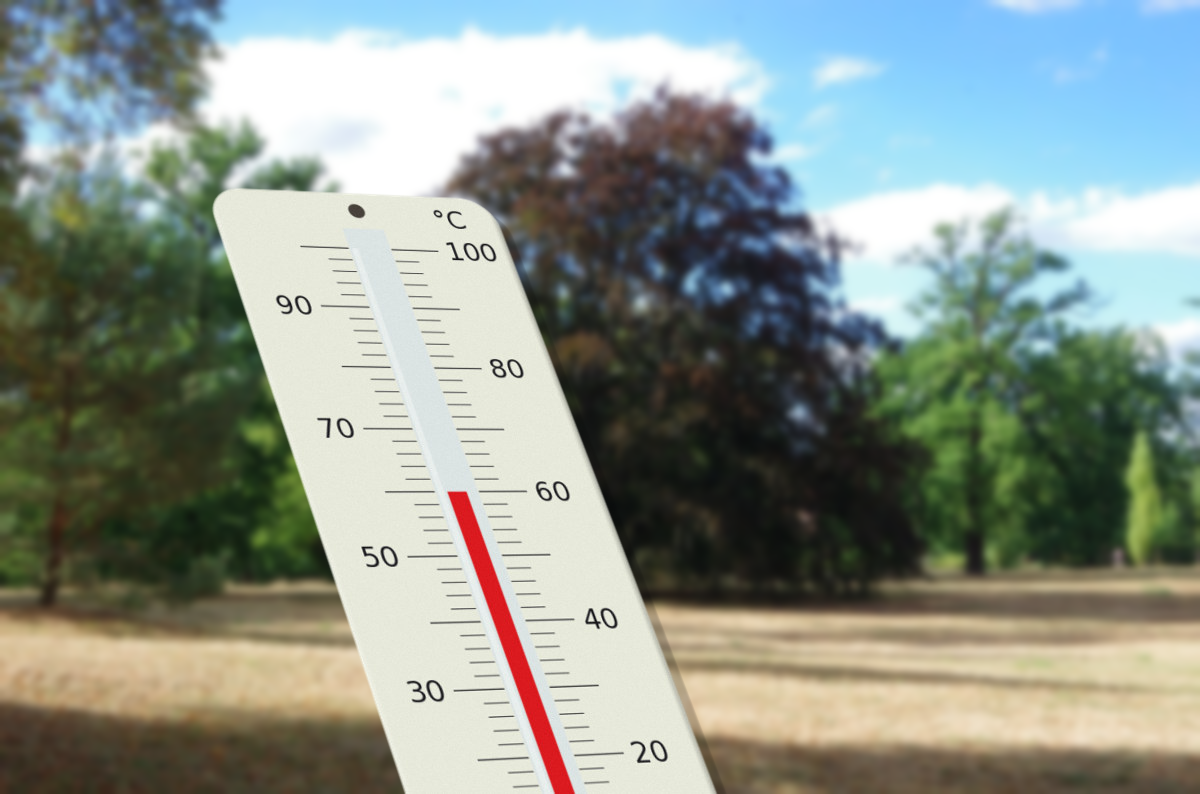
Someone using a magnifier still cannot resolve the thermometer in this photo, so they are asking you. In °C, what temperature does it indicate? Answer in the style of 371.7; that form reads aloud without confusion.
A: 60
